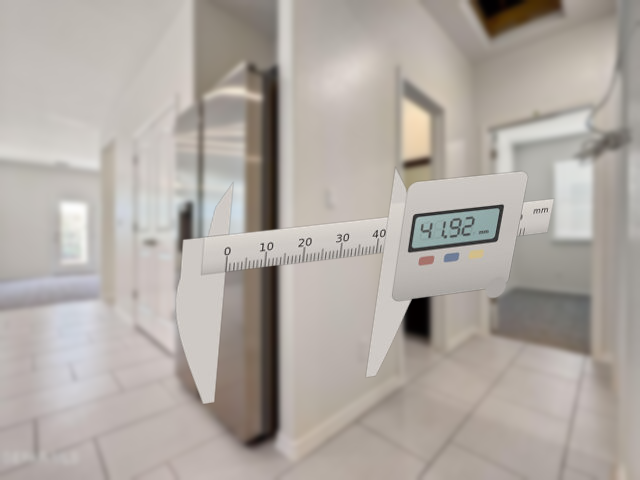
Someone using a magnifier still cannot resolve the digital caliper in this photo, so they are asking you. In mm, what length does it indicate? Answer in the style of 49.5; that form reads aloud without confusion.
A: 41.92
